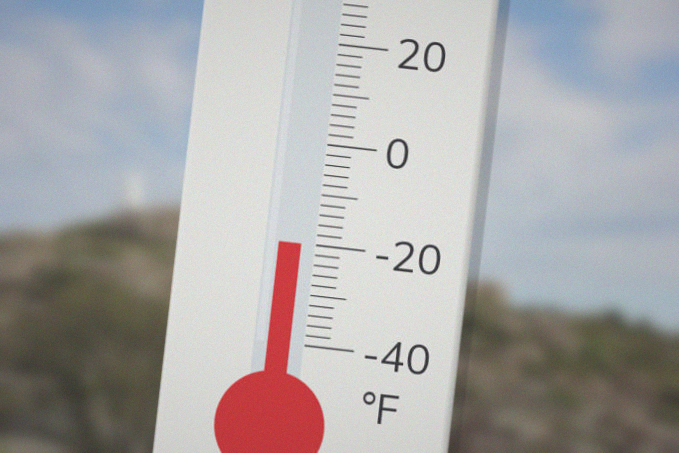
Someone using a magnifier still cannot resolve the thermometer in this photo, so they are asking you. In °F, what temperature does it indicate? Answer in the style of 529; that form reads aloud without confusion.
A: -20
